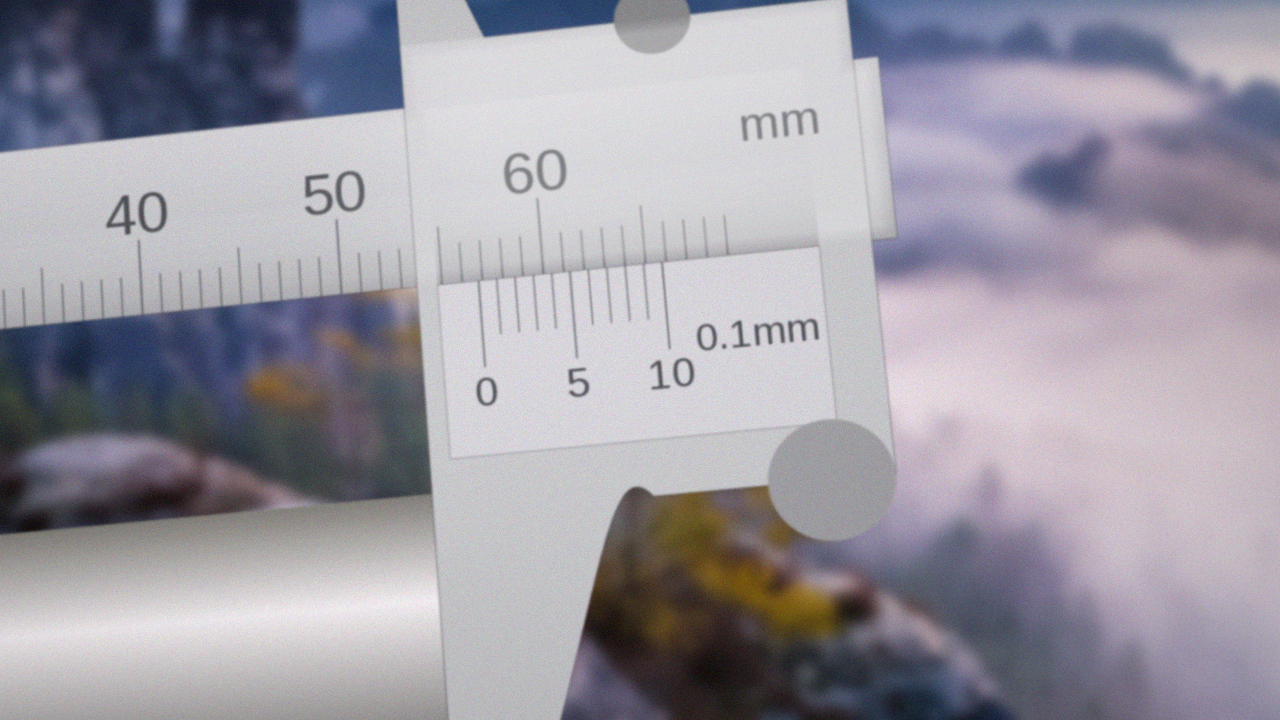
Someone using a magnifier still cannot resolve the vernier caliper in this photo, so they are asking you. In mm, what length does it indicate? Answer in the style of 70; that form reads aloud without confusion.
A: 56.8
